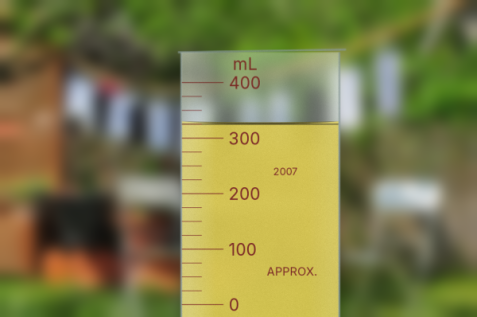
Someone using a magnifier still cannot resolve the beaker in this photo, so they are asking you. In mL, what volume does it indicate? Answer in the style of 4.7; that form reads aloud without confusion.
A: 325
